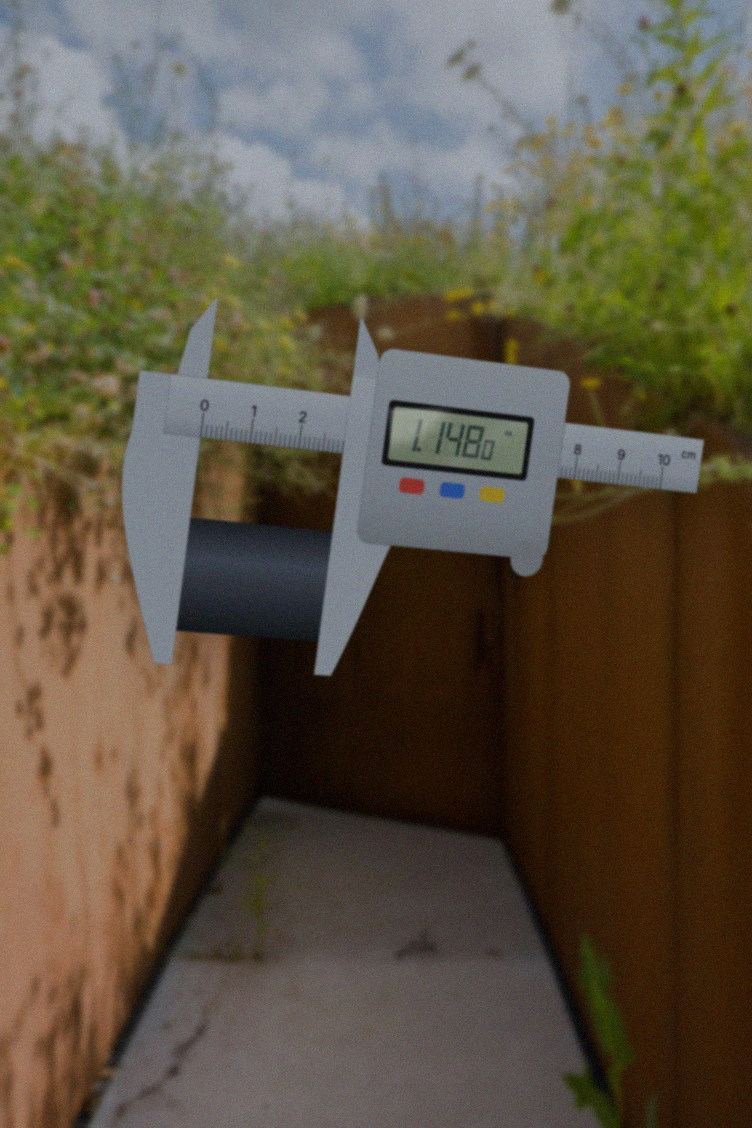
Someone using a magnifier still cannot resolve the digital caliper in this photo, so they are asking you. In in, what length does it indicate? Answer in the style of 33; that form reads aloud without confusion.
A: 1.1480
